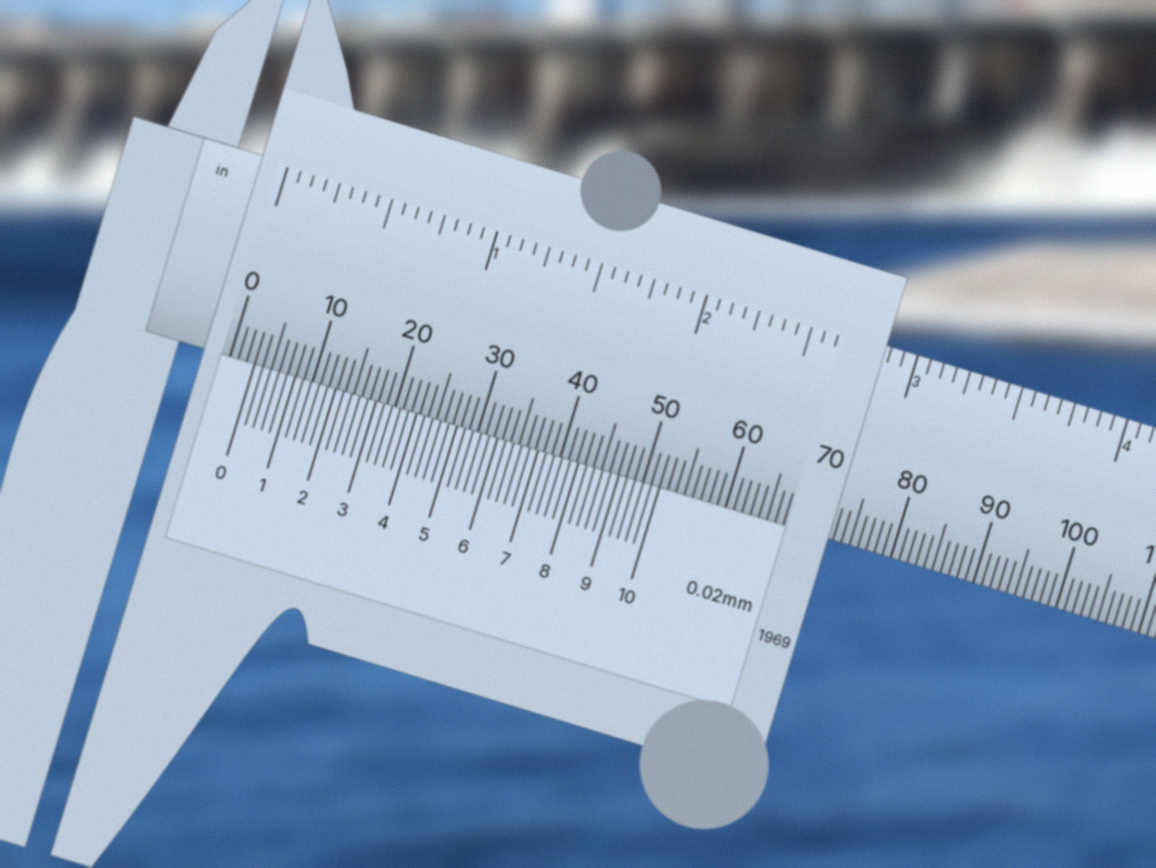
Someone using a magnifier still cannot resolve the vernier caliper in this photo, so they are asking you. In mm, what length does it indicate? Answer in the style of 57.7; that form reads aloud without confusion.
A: 3.0
